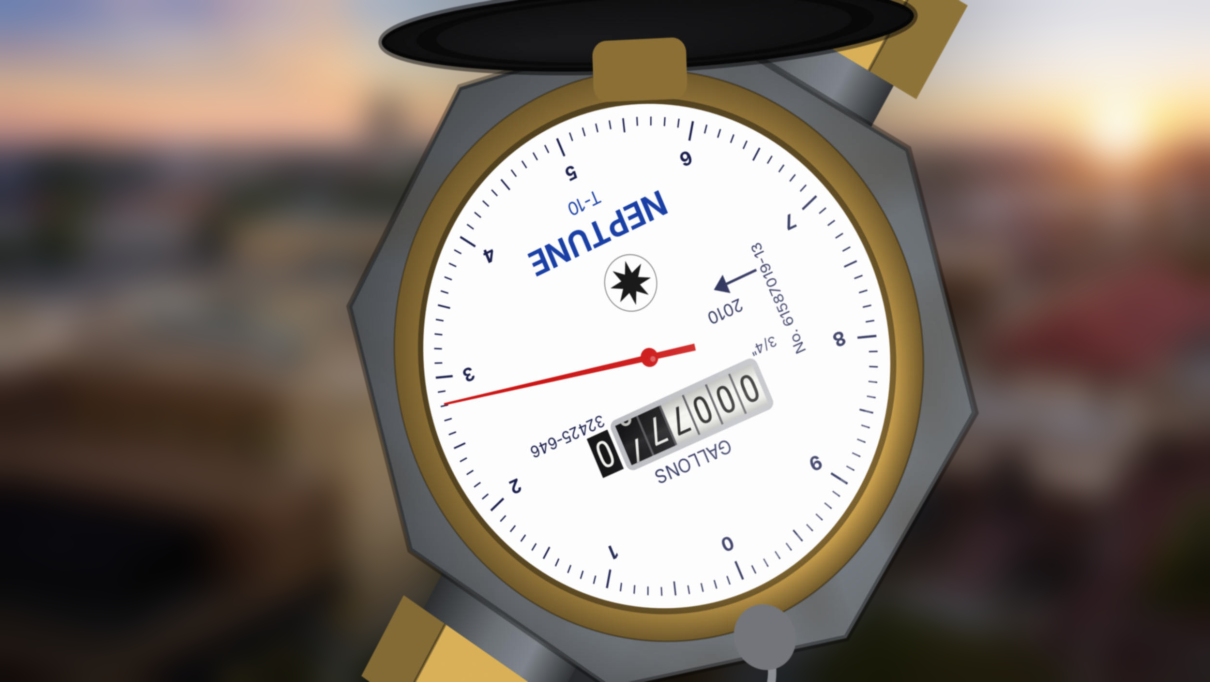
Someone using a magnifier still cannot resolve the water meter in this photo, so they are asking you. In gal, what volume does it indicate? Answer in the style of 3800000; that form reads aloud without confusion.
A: 7772.8
